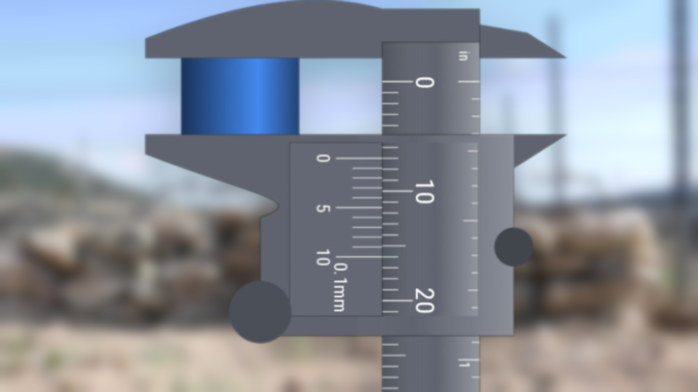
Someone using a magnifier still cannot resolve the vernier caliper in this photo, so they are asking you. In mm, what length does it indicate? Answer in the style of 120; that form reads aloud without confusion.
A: 7.0
